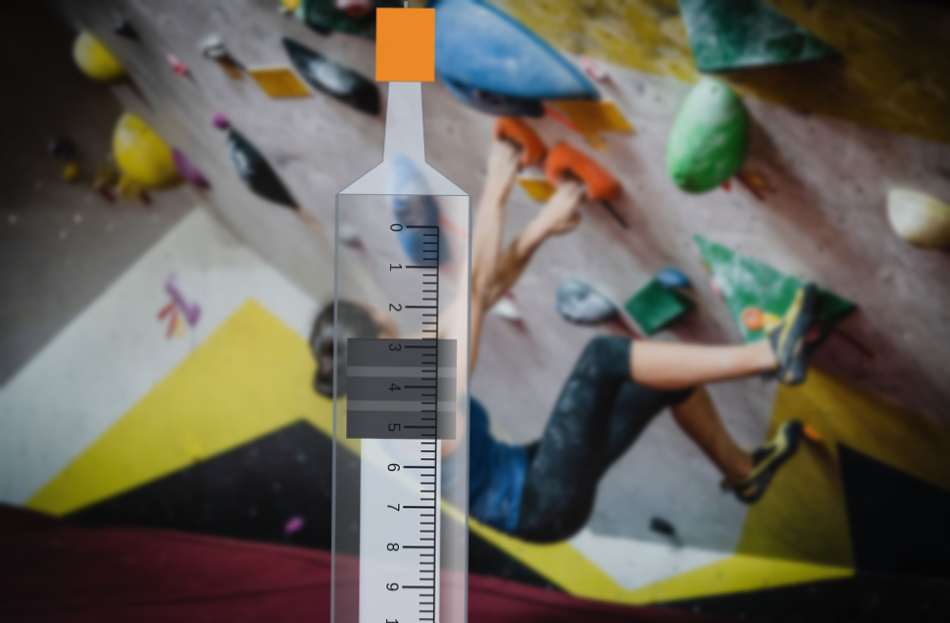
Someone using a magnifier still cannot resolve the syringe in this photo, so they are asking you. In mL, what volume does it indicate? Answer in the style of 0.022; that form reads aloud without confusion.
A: 2.8
